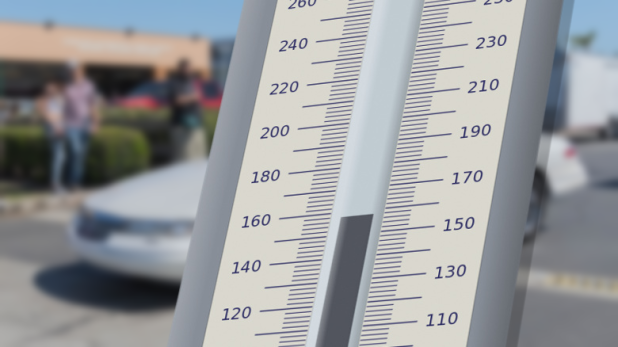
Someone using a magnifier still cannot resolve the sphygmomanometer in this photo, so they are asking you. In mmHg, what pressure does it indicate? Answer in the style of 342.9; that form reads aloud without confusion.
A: 158
